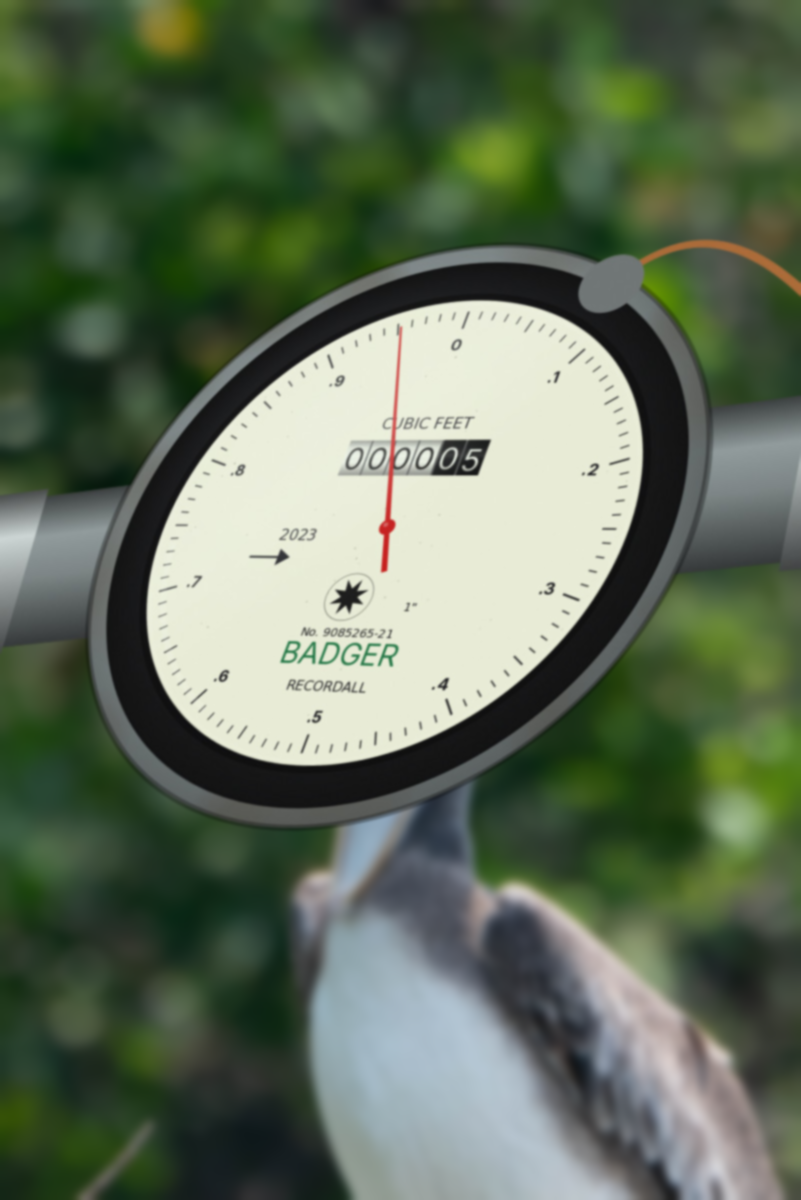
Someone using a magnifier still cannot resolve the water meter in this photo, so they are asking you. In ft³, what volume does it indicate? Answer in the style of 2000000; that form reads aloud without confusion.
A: 4.95
